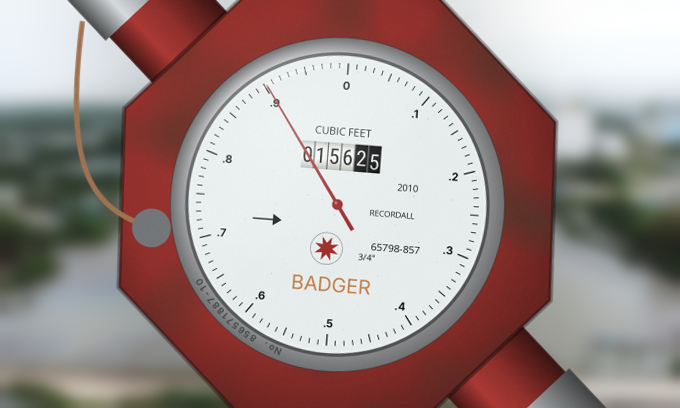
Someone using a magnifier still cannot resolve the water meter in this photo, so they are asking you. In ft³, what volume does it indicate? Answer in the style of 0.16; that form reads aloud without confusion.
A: 15624.90
